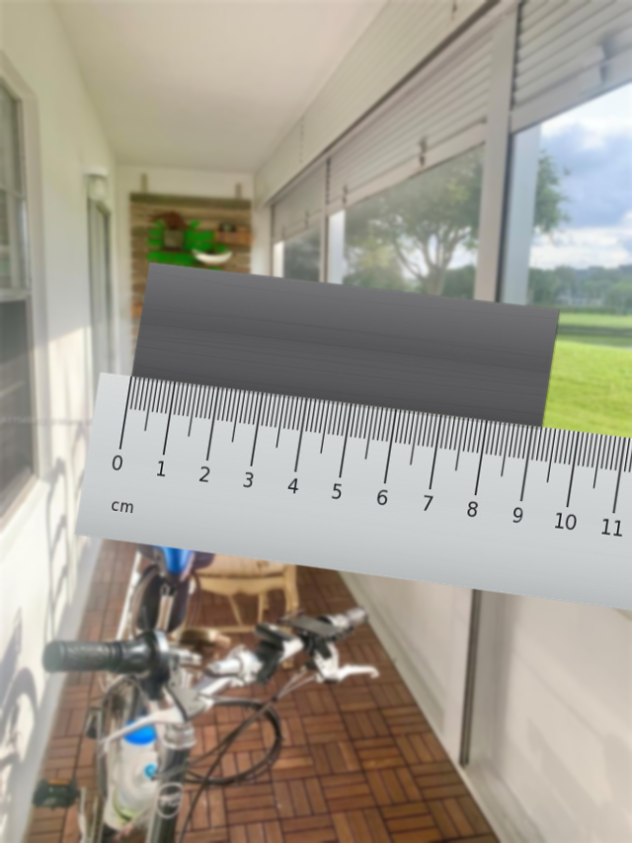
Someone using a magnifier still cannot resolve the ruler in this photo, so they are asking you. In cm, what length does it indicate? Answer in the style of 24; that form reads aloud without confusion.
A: 9.2
